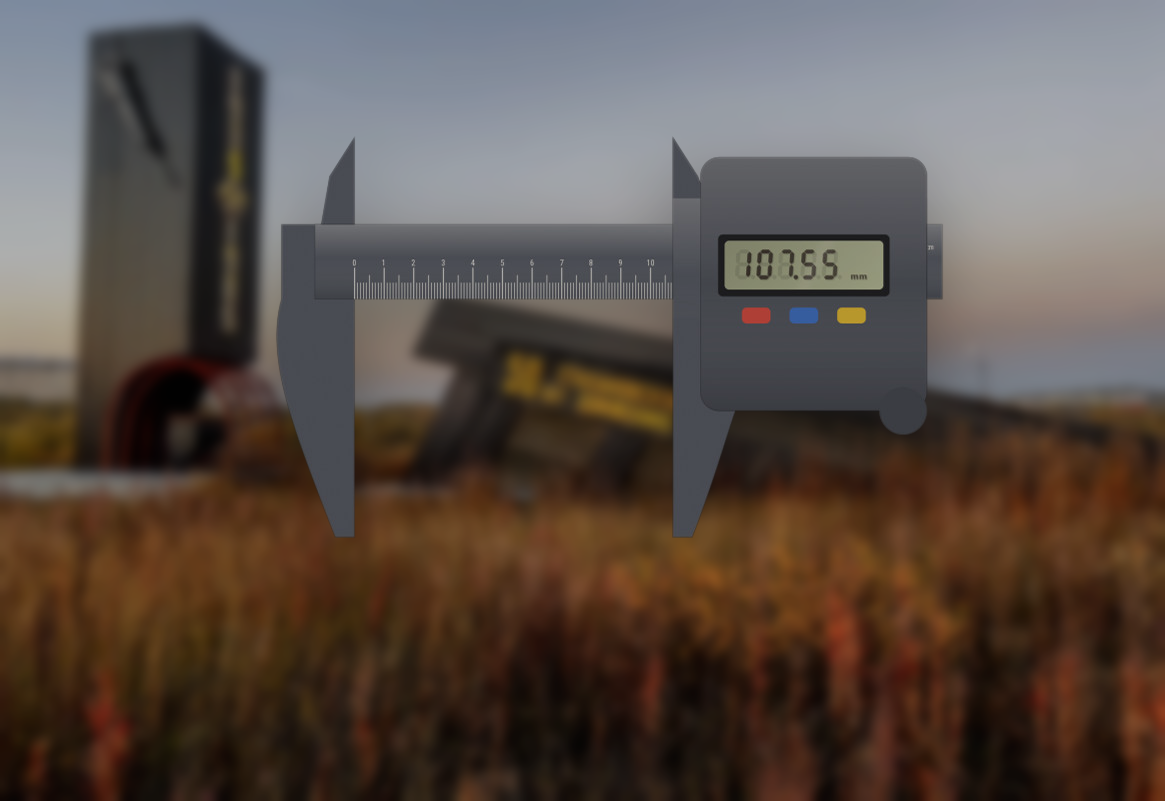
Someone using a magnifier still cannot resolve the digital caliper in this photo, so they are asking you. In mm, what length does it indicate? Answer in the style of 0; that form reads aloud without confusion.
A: 107.55
